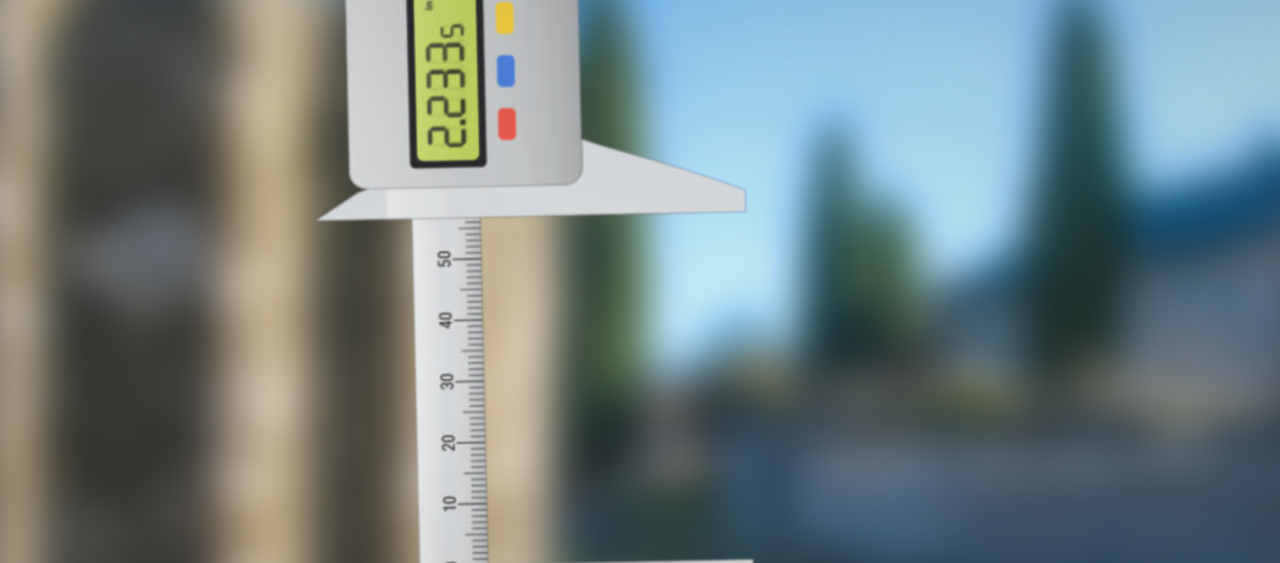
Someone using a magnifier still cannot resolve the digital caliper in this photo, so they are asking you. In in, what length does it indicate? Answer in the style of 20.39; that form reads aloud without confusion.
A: 2.2335
